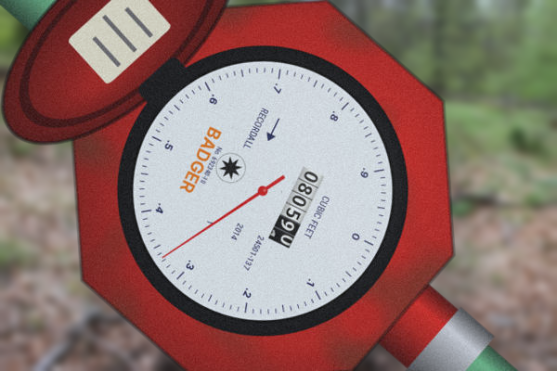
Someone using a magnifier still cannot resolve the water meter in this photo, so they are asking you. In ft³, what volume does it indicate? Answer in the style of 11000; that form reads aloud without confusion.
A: 80590.33
